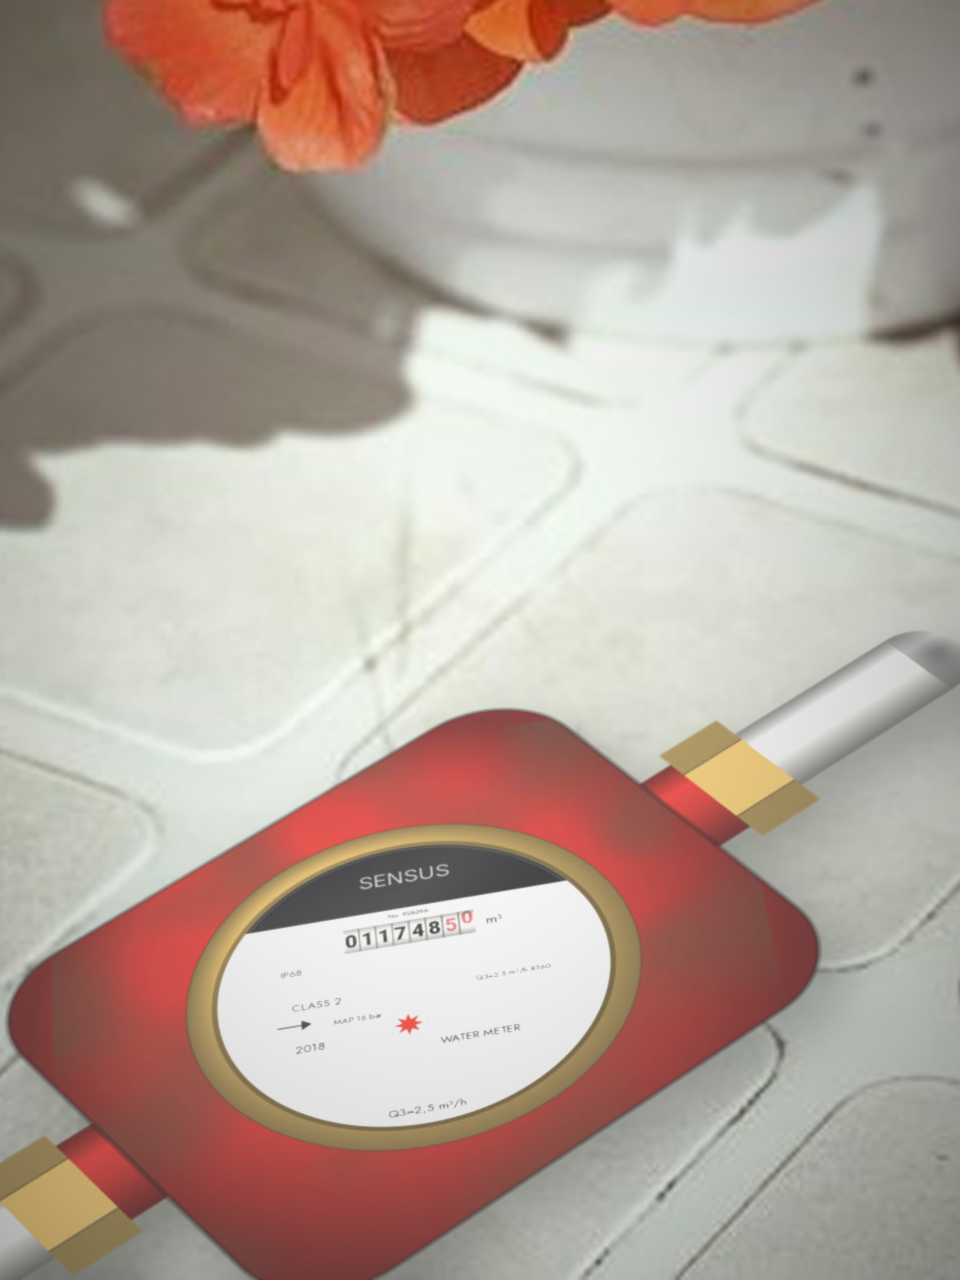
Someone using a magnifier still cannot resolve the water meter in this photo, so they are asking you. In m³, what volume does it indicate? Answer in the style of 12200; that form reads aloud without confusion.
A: 11748.50
